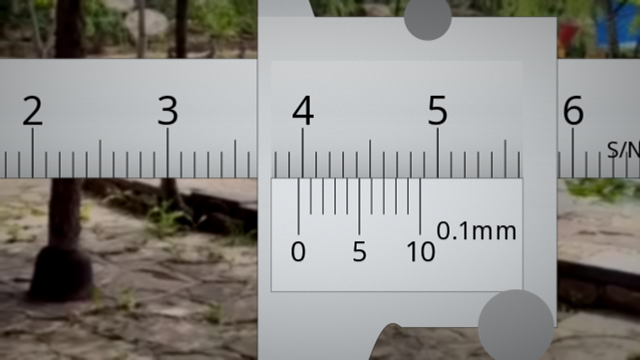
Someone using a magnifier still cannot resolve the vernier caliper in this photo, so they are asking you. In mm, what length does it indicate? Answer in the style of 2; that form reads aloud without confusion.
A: 39.7
